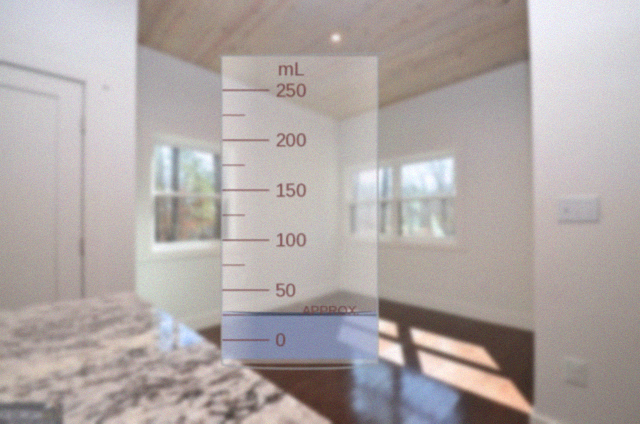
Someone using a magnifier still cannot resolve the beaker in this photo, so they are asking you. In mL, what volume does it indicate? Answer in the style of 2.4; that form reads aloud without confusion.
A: 25
